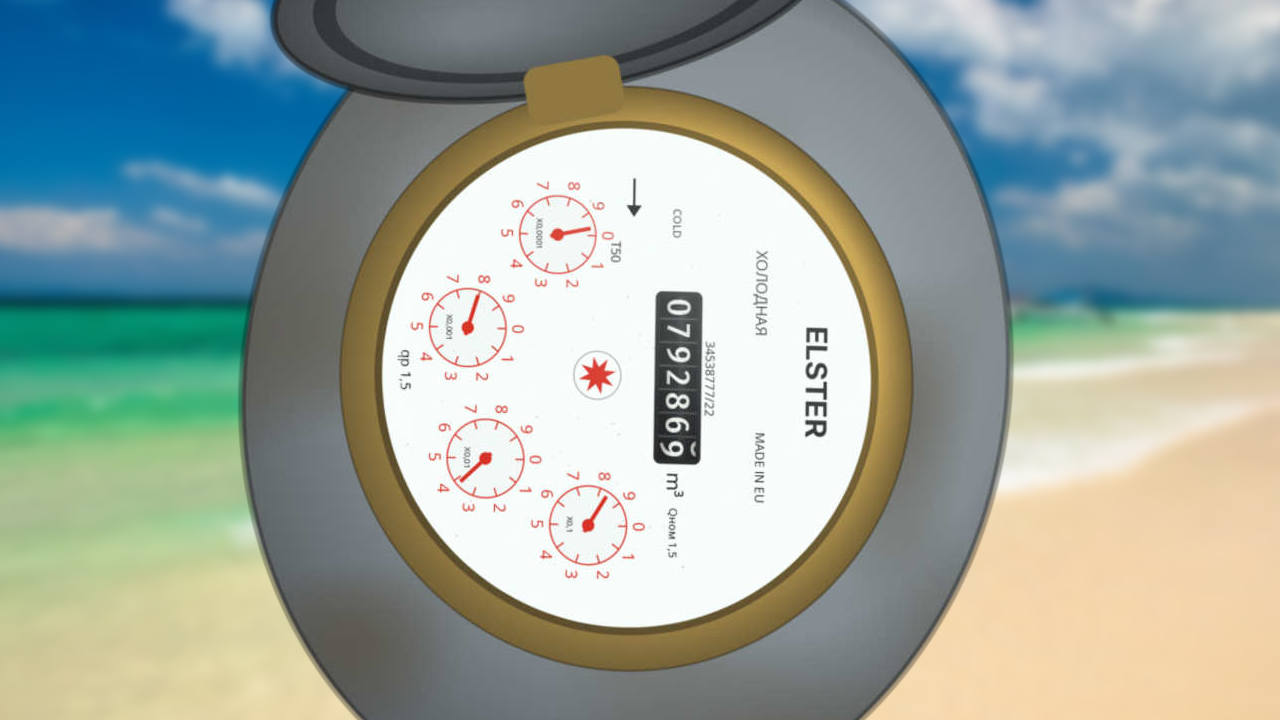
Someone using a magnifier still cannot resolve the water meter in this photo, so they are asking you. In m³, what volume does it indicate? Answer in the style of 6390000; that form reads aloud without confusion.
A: 792868.8379
